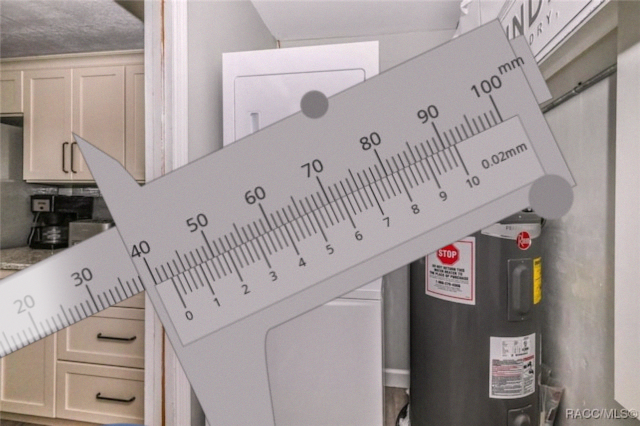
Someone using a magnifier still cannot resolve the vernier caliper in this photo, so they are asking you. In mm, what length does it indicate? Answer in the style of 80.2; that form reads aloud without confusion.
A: 42.6
